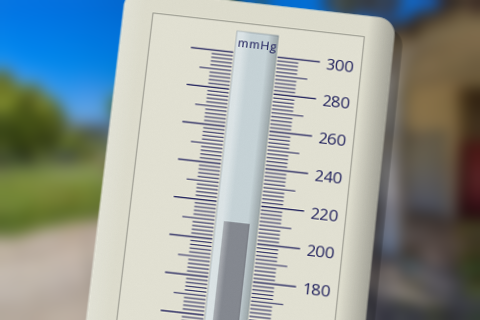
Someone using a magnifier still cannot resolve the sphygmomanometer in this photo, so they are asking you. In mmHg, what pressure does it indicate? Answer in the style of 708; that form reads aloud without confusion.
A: 210
